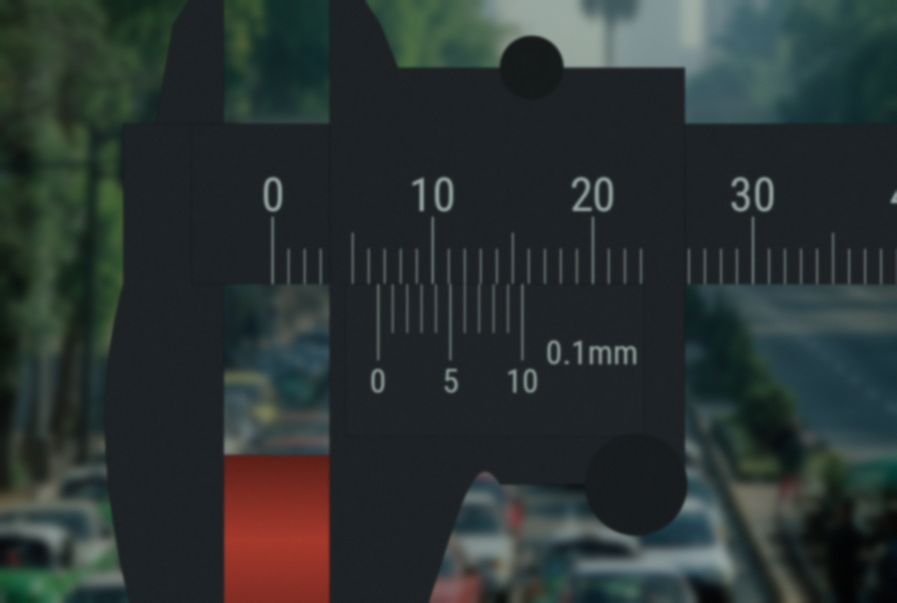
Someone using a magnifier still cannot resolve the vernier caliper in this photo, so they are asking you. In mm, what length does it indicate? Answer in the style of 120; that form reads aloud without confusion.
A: 6.6
